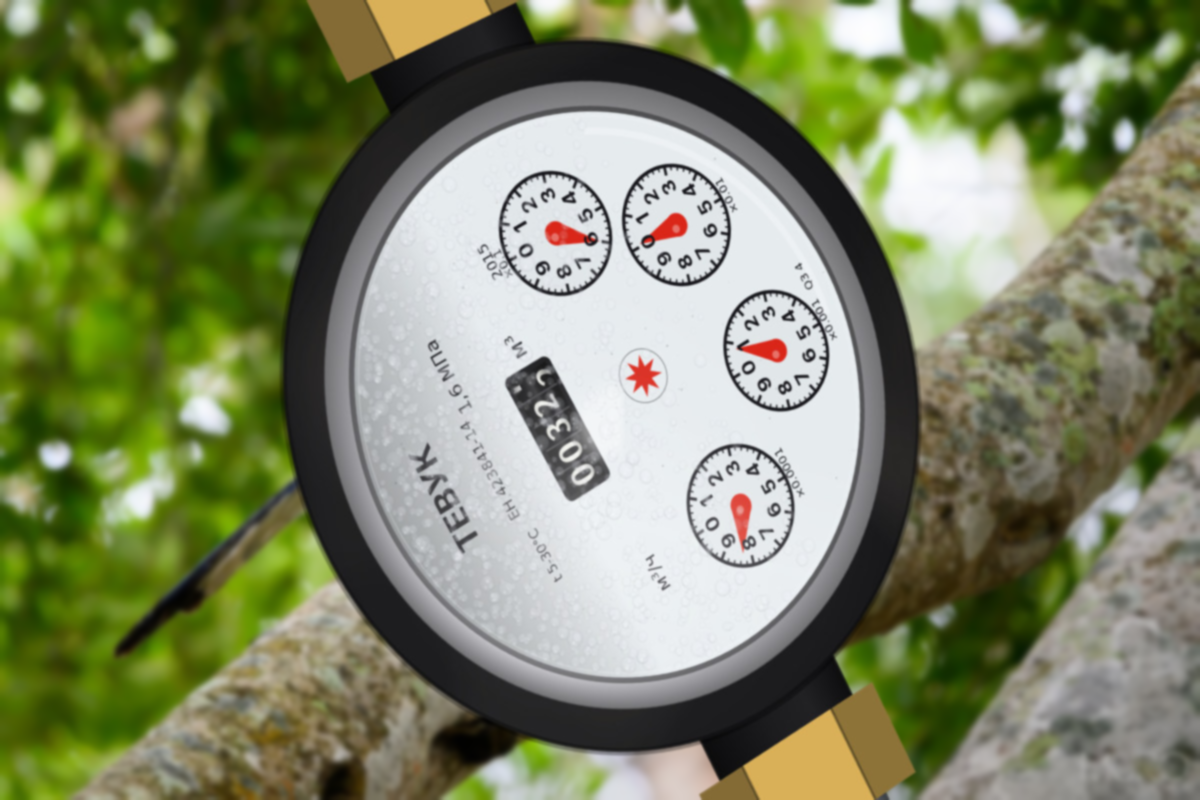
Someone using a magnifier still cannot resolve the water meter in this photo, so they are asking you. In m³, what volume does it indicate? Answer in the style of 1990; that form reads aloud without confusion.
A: 321.6008
